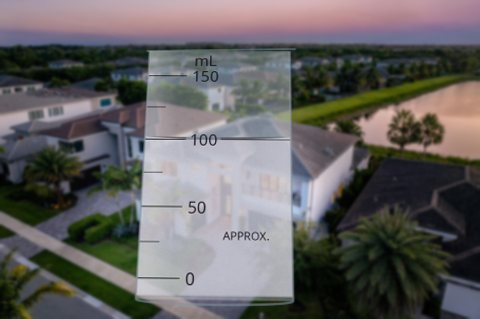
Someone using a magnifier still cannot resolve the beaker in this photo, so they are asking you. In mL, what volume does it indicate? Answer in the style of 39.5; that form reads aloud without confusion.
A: 100
